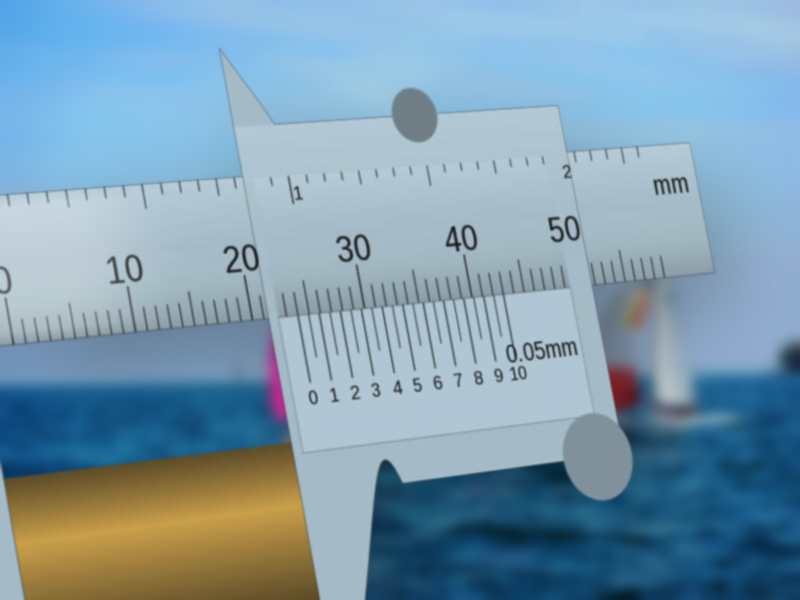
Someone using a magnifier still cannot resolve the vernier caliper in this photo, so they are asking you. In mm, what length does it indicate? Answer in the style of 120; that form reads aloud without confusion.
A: 24.0
